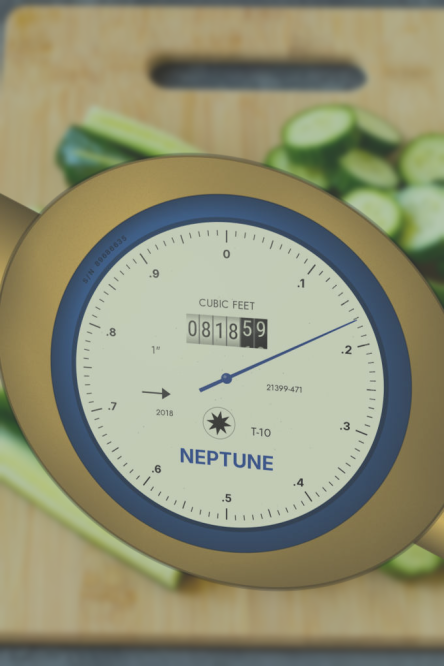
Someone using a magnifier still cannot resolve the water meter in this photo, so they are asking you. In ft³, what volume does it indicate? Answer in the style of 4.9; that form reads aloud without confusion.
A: 81859.17
